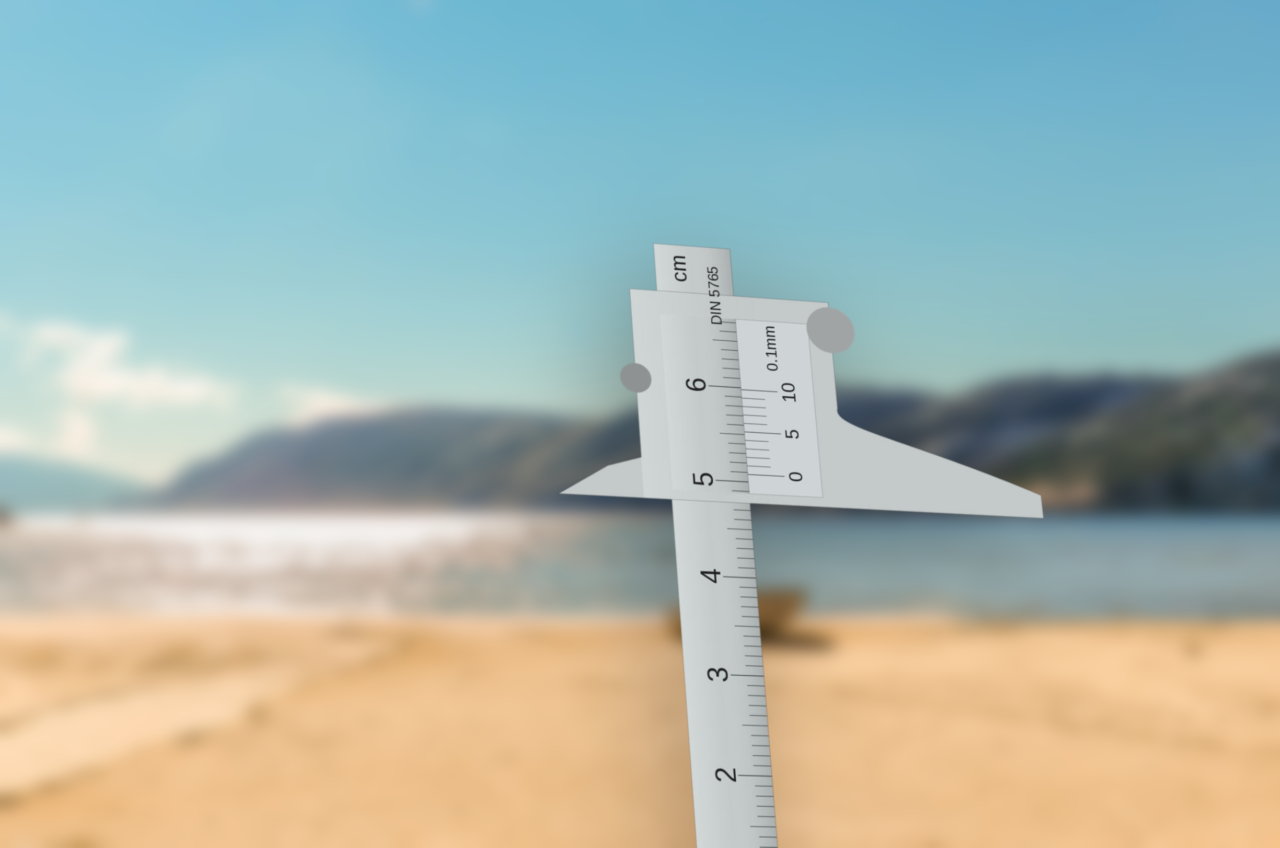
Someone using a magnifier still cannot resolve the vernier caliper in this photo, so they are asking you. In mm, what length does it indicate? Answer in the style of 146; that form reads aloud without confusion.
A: 50.8
